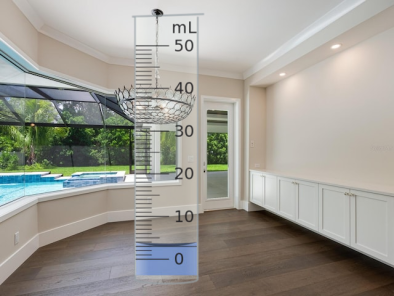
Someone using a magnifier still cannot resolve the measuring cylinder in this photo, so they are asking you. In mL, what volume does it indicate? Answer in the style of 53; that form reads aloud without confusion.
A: 3
